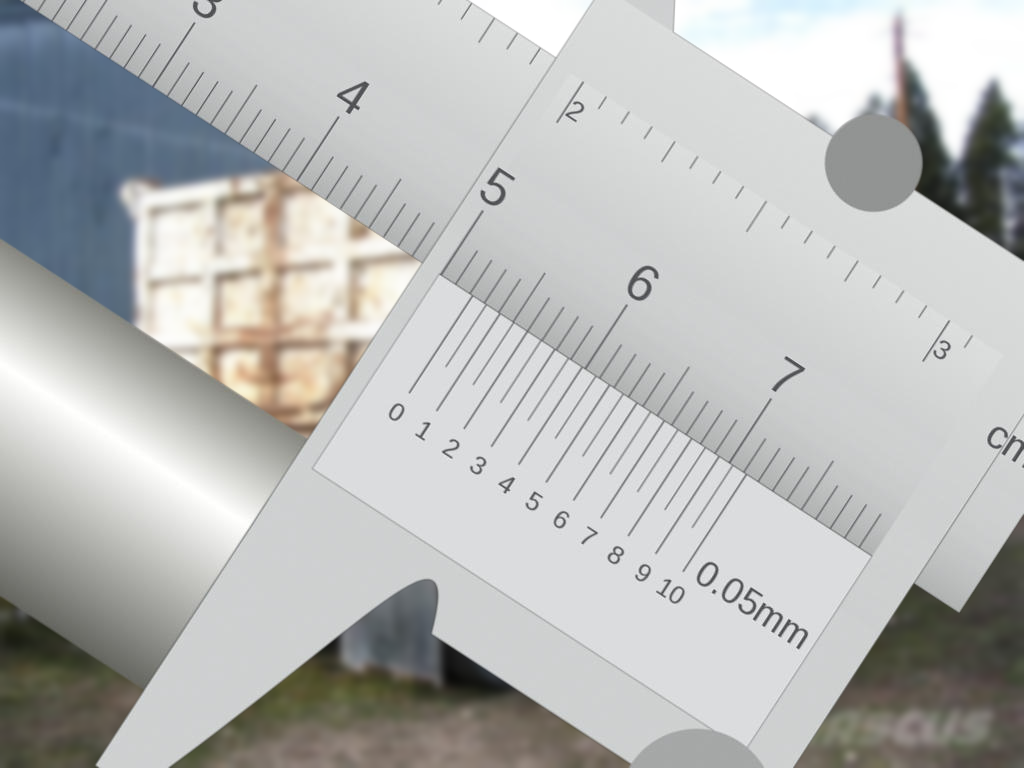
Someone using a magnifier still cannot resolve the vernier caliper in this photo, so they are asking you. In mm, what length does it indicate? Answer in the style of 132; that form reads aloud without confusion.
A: 52.2
